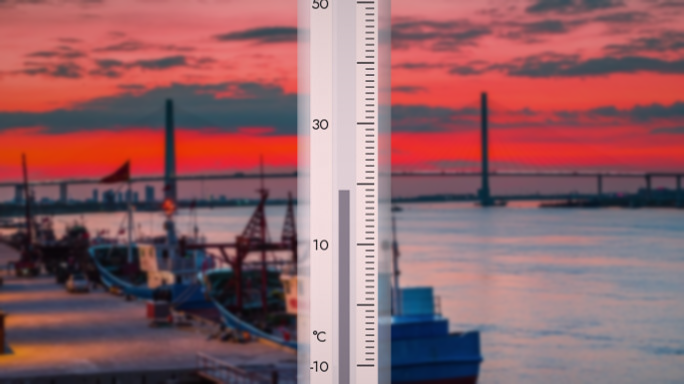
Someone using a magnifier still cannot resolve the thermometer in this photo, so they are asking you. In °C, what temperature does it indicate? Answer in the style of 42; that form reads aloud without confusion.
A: 19
